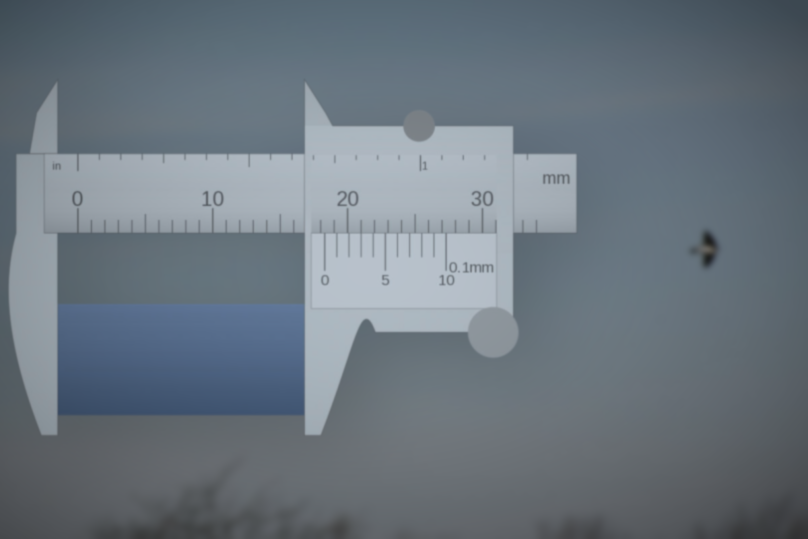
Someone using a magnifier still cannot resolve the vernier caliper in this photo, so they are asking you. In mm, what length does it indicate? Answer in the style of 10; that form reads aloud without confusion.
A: 18.3
